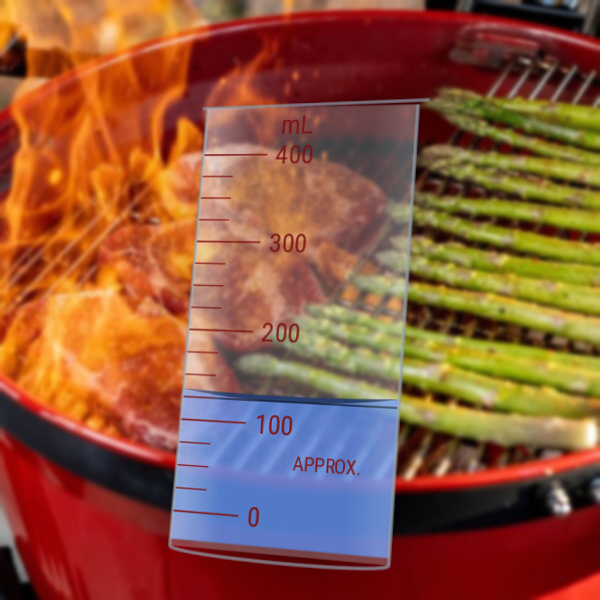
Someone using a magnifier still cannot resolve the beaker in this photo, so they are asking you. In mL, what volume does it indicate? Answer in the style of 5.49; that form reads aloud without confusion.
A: 125
